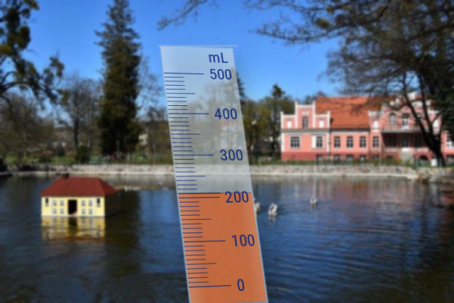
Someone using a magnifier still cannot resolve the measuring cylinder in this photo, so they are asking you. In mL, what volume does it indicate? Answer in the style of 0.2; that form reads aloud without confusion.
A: 210
